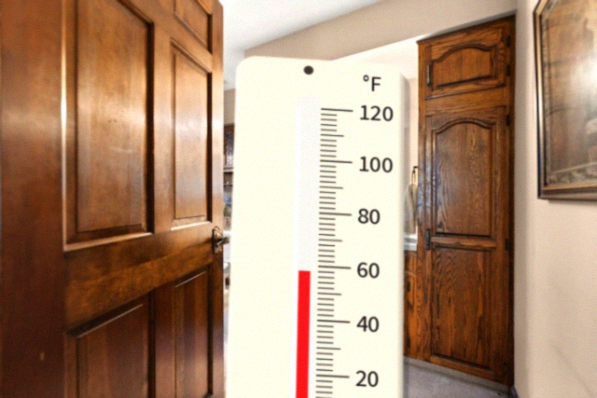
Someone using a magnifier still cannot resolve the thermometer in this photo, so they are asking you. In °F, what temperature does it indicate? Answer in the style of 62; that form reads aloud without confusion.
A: 58
